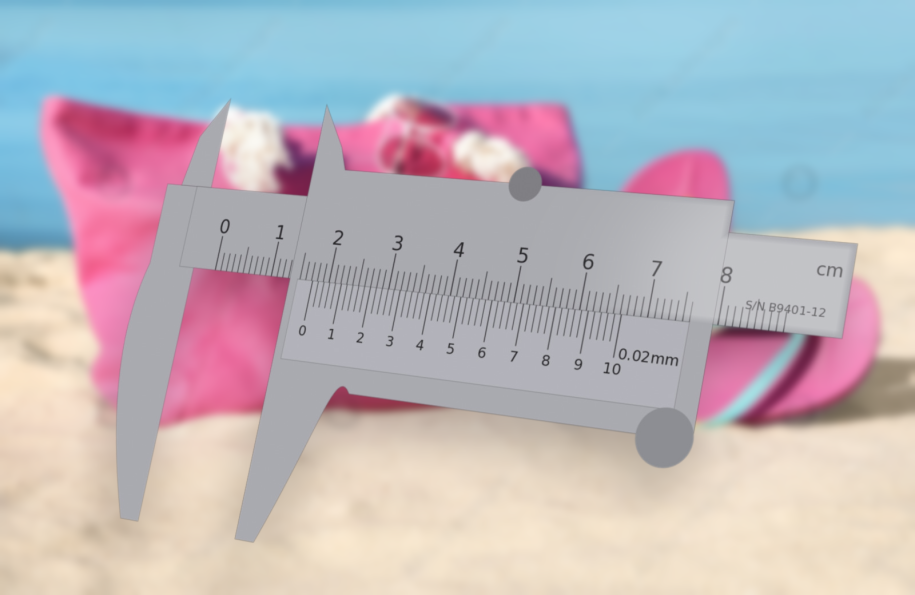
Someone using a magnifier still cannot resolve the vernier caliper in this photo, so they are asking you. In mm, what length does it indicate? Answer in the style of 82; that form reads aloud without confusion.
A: 17.2
